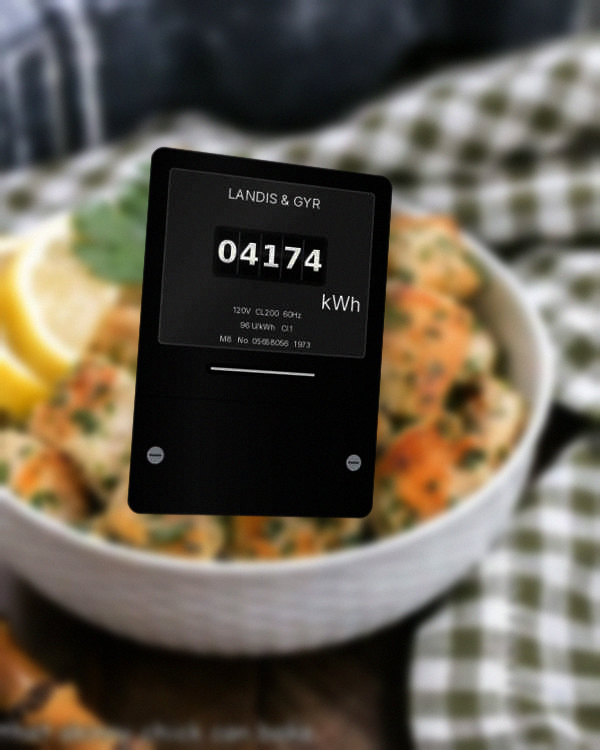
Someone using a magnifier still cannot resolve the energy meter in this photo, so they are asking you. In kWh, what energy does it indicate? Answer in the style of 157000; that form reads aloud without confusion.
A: 4174
